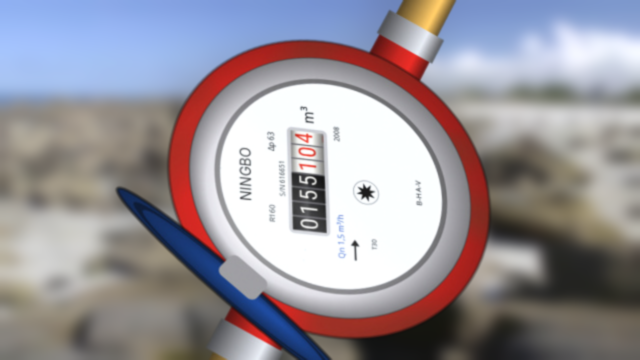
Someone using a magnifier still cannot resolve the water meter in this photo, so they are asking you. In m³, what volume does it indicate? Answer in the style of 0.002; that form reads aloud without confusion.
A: 155.104
